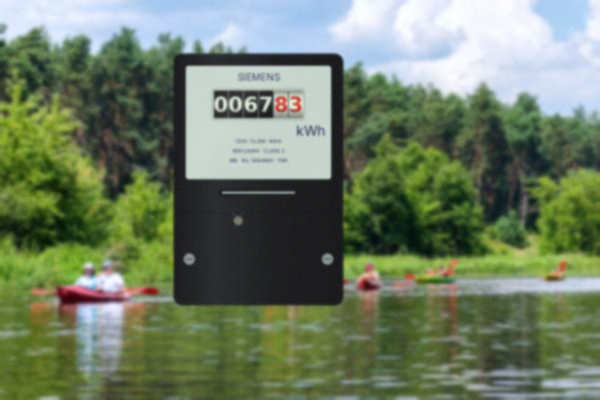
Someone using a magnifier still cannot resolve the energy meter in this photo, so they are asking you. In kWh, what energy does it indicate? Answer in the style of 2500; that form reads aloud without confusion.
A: 67.83
